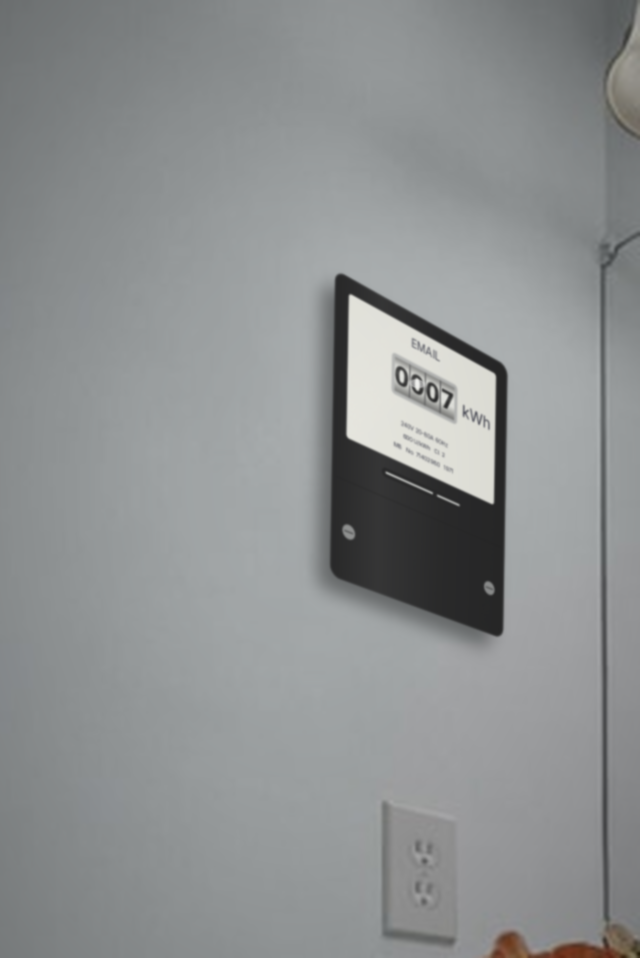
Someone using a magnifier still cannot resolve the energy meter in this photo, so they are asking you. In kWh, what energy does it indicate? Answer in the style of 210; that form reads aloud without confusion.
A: 7
